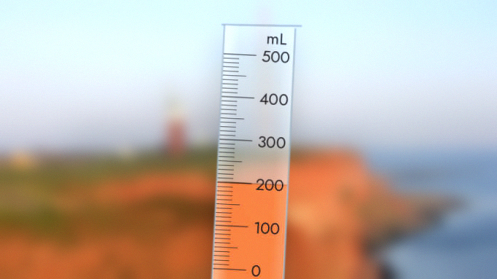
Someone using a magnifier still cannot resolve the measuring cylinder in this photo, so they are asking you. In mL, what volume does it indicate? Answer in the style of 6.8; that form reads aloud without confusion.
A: 200
